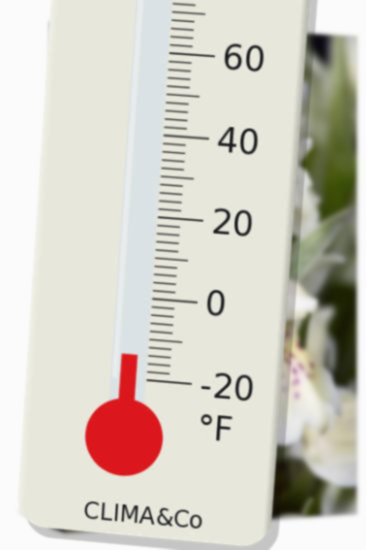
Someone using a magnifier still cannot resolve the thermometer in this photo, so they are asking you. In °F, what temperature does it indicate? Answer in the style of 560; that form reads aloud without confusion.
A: -14
